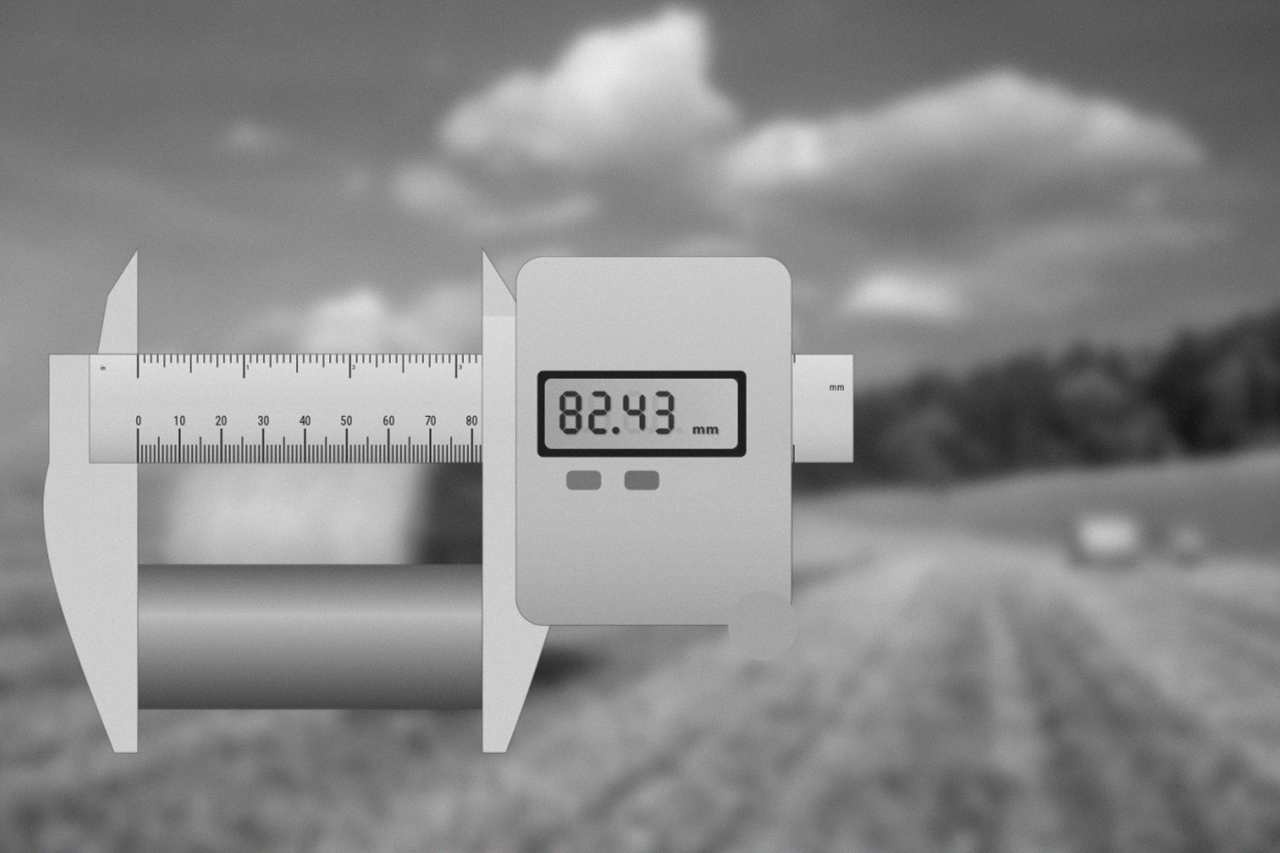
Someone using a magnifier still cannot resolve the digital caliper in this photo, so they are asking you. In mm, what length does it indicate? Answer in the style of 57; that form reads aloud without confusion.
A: 82.43
